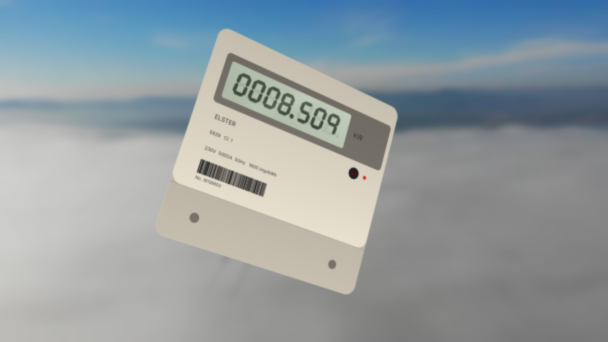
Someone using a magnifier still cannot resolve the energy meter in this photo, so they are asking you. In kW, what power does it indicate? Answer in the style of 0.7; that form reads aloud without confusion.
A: 8.509
